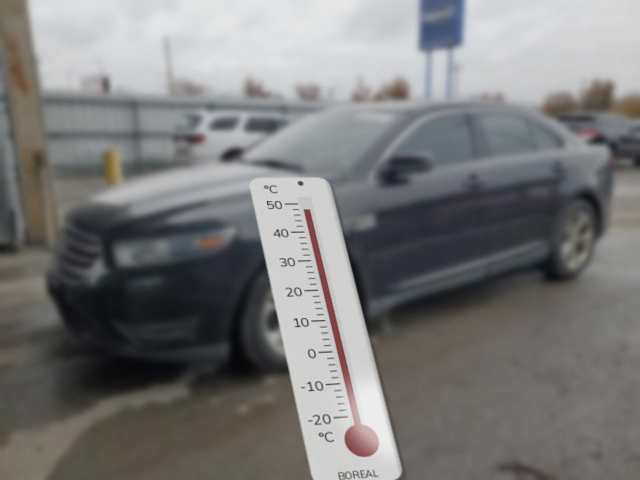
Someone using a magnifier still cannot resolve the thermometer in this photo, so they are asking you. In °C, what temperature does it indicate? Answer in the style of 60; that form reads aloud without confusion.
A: 48
